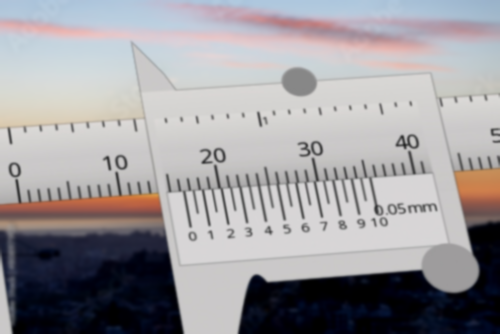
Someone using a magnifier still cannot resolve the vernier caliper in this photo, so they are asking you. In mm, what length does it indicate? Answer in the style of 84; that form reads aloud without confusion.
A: 16.4
